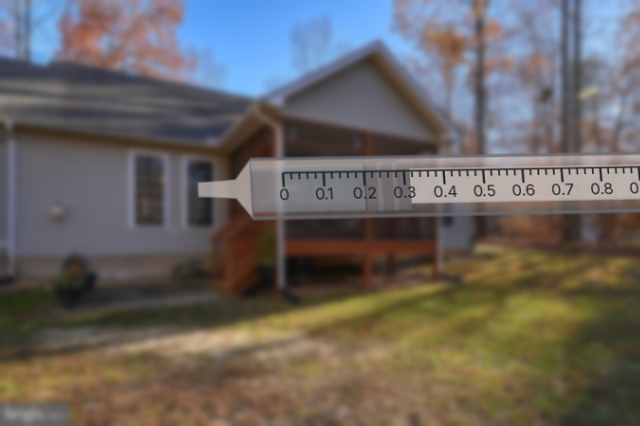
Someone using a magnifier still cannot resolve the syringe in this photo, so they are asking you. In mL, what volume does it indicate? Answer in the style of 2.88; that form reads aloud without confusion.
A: 0.2
